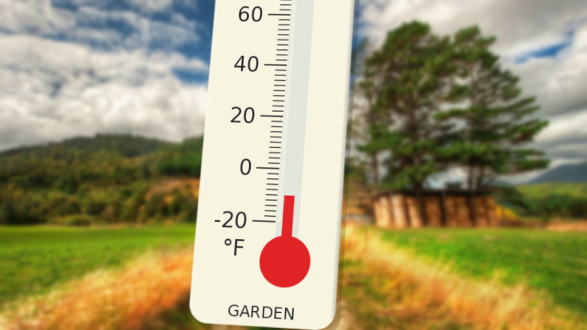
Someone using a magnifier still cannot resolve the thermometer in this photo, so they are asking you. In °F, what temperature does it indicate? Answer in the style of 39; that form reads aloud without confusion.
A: -10
